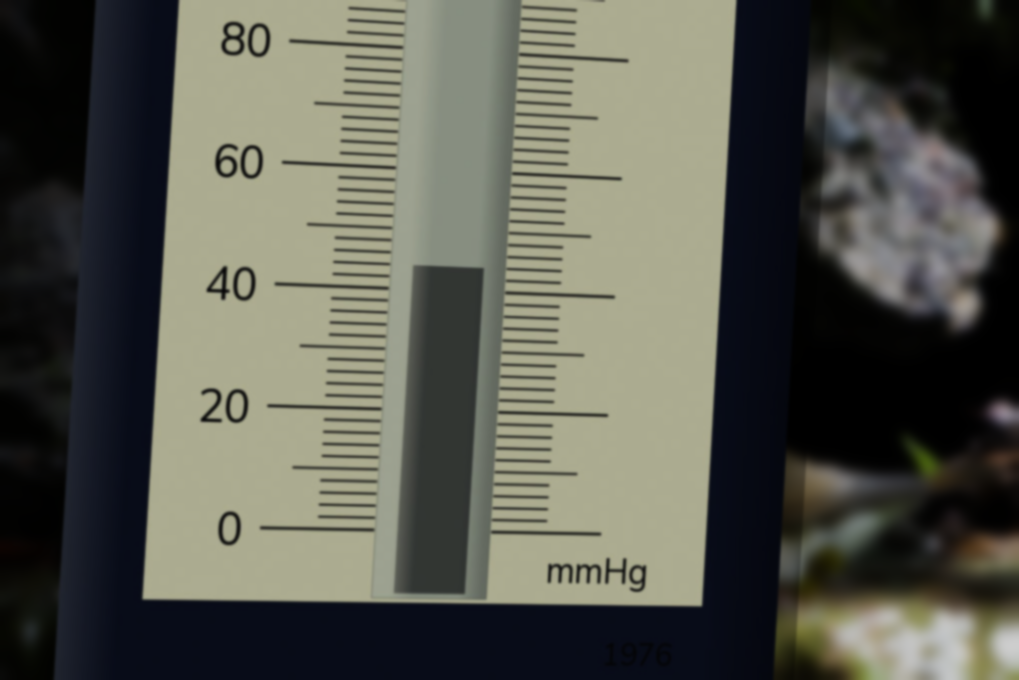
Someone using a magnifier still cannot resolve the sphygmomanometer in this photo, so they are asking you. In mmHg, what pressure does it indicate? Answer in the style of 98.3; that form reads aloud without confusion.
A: 44
